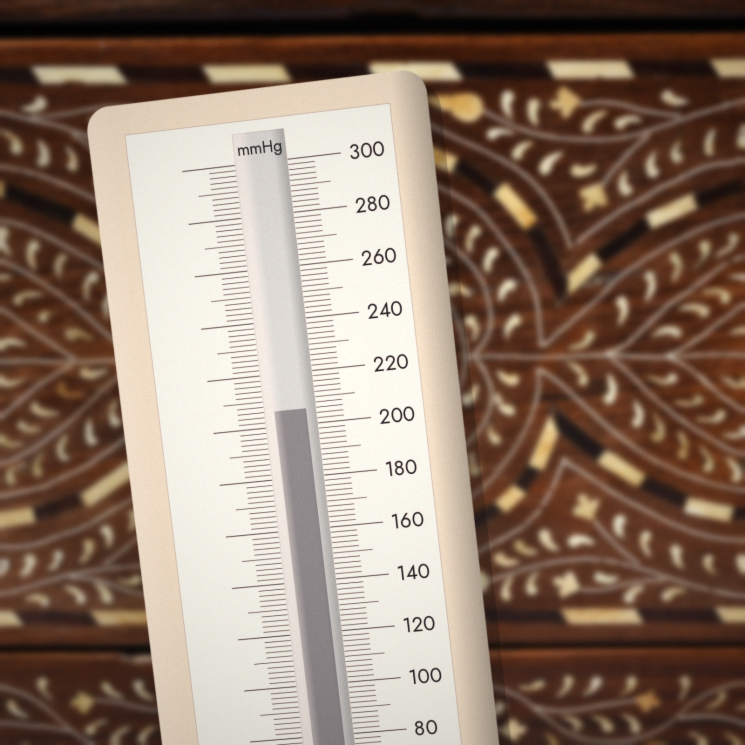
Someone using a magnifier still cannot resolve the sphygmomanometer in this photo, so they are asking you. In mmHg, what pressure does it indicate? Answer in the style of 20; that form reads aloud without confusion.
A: 206
